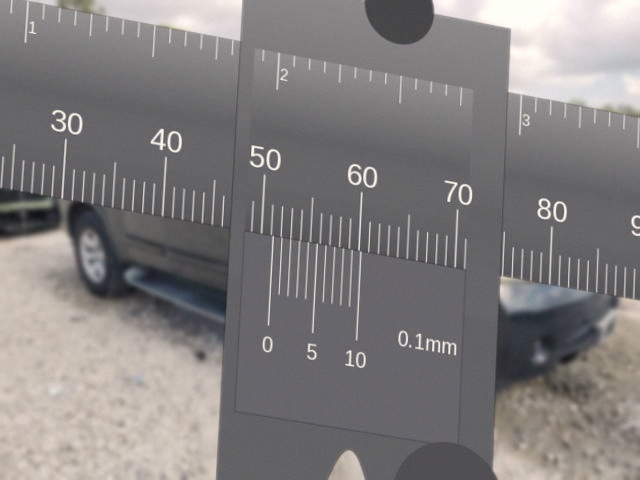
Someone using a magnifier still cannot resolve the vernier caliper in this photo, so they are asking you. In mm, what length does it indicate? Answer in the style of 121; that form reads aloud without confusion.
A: 51.2
